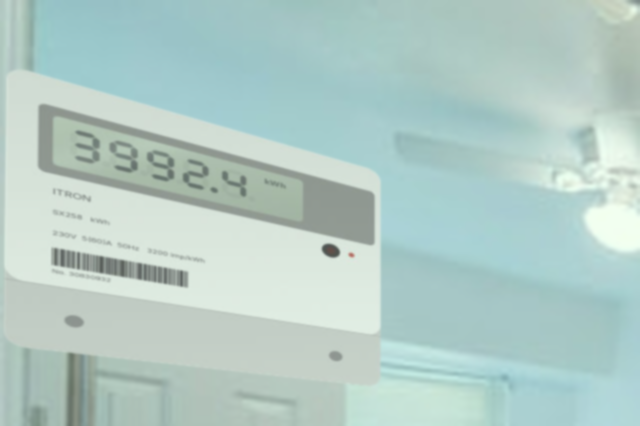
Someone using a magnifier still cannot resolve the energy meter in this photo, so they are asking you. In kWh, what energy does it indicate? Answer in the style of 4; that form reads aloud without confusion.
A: 3992.4
